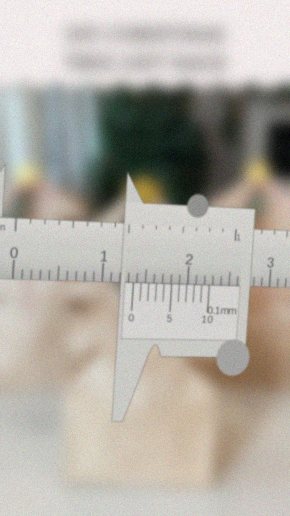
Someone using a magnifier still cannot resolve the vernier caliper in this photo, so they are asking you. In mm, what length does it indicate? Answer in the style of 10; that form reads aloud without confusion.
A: 13.6
